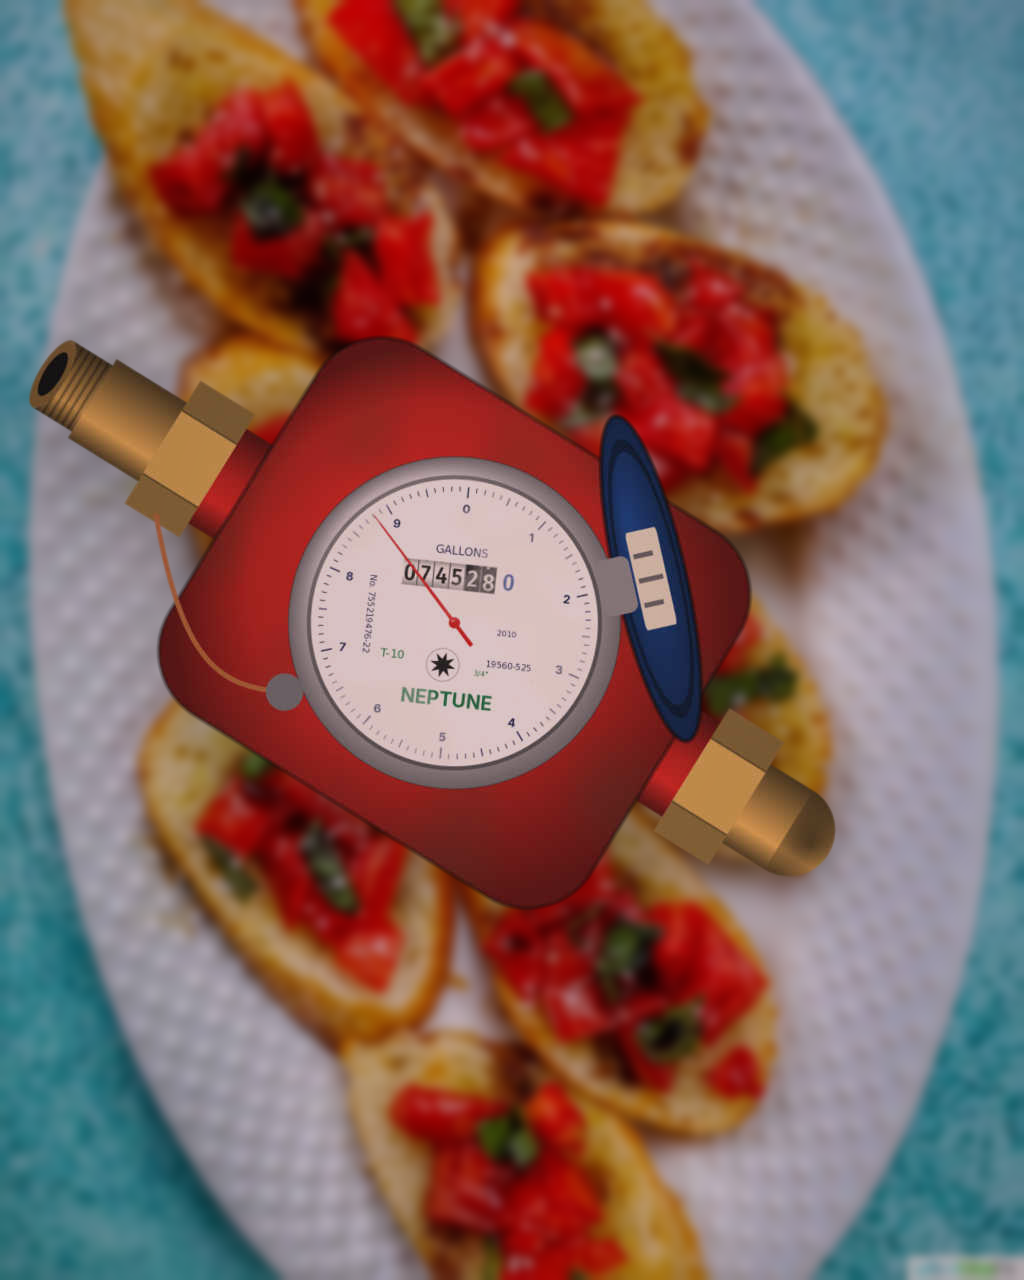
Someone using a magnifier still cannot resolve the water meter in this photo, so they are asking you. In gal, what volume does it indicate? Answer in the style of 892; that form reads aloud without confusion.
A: 745278.8
